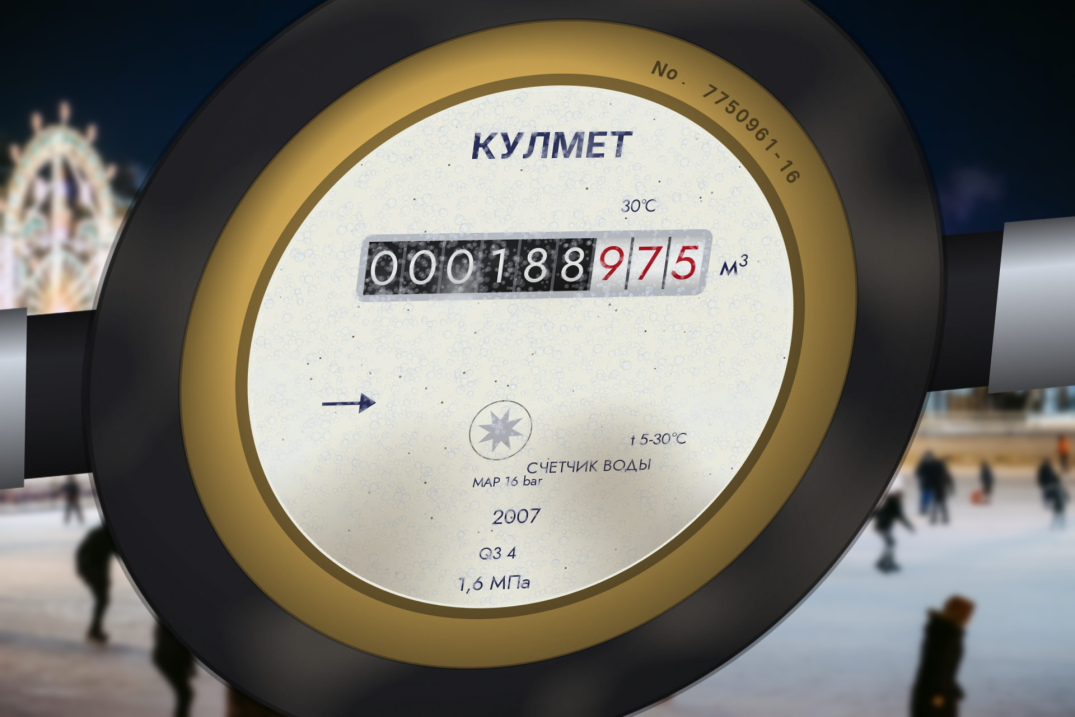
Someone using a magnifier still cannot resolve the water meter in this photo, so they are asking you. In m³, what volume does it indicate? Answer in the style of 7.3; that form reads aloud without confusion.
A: 188.975
